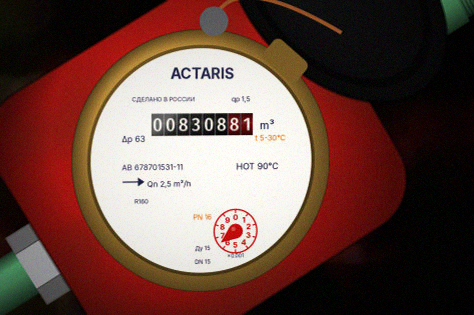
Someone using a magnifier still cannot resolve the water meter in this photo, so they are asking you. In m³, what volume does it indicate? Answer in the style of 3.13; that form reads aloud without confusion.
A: 8308.816
